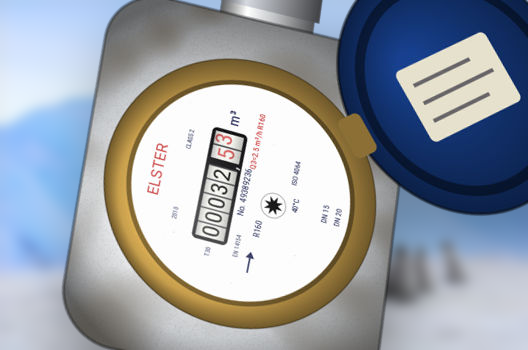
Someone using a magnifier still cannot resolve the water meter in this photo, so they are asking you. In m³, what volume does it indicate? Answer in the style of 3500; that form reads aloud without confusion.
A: 32.53
